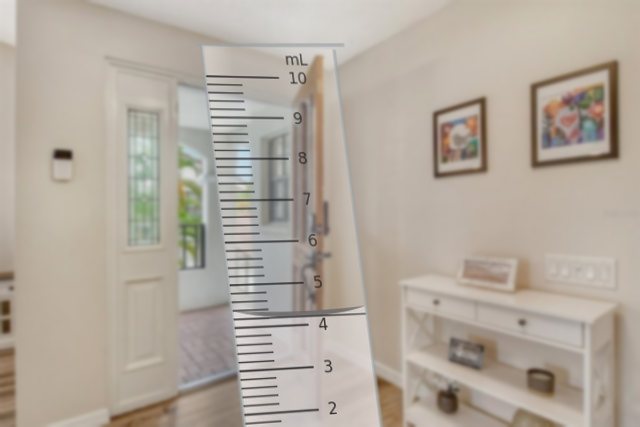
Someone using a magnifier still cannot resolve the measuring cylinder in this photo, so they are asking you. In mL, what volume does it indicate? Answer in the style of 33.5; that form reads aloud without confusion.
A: 4.2
